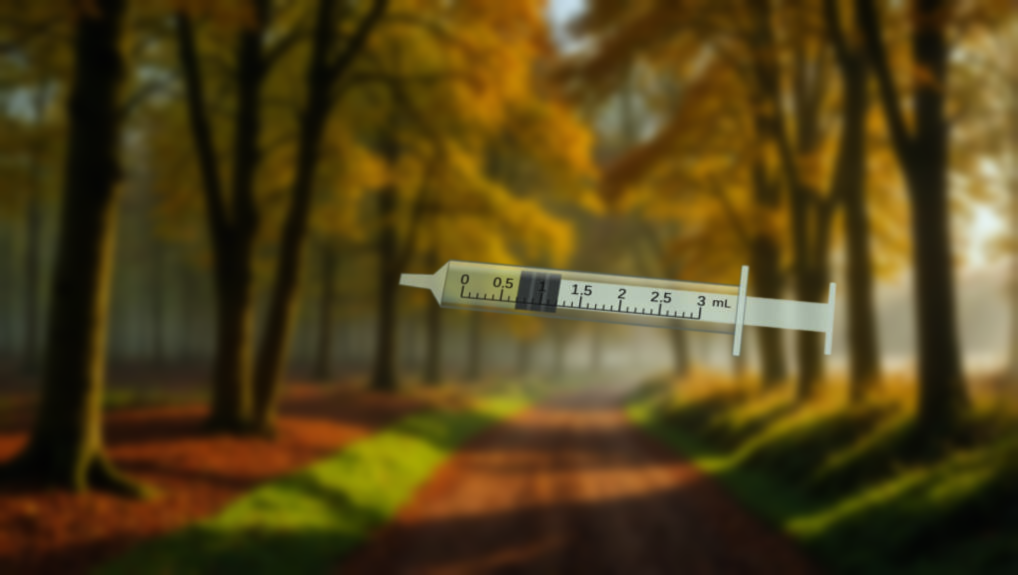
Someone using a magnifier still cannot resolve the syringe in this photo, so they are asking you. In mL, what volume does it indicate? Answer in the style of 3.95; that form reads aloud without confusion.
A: 0.7
